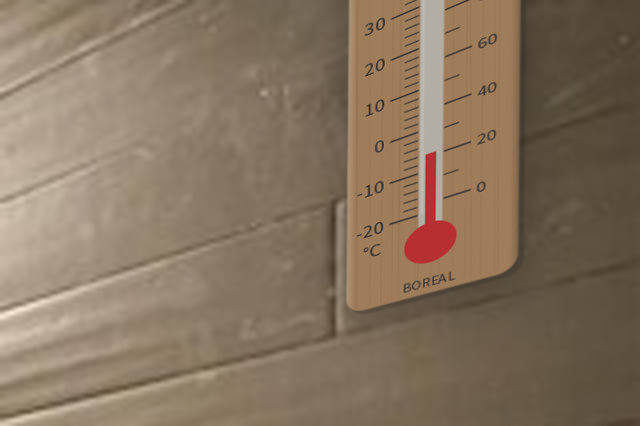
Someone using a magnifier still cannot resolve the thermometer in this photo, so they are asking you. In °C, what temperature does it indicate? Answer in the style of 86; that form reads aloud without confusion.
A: -6
